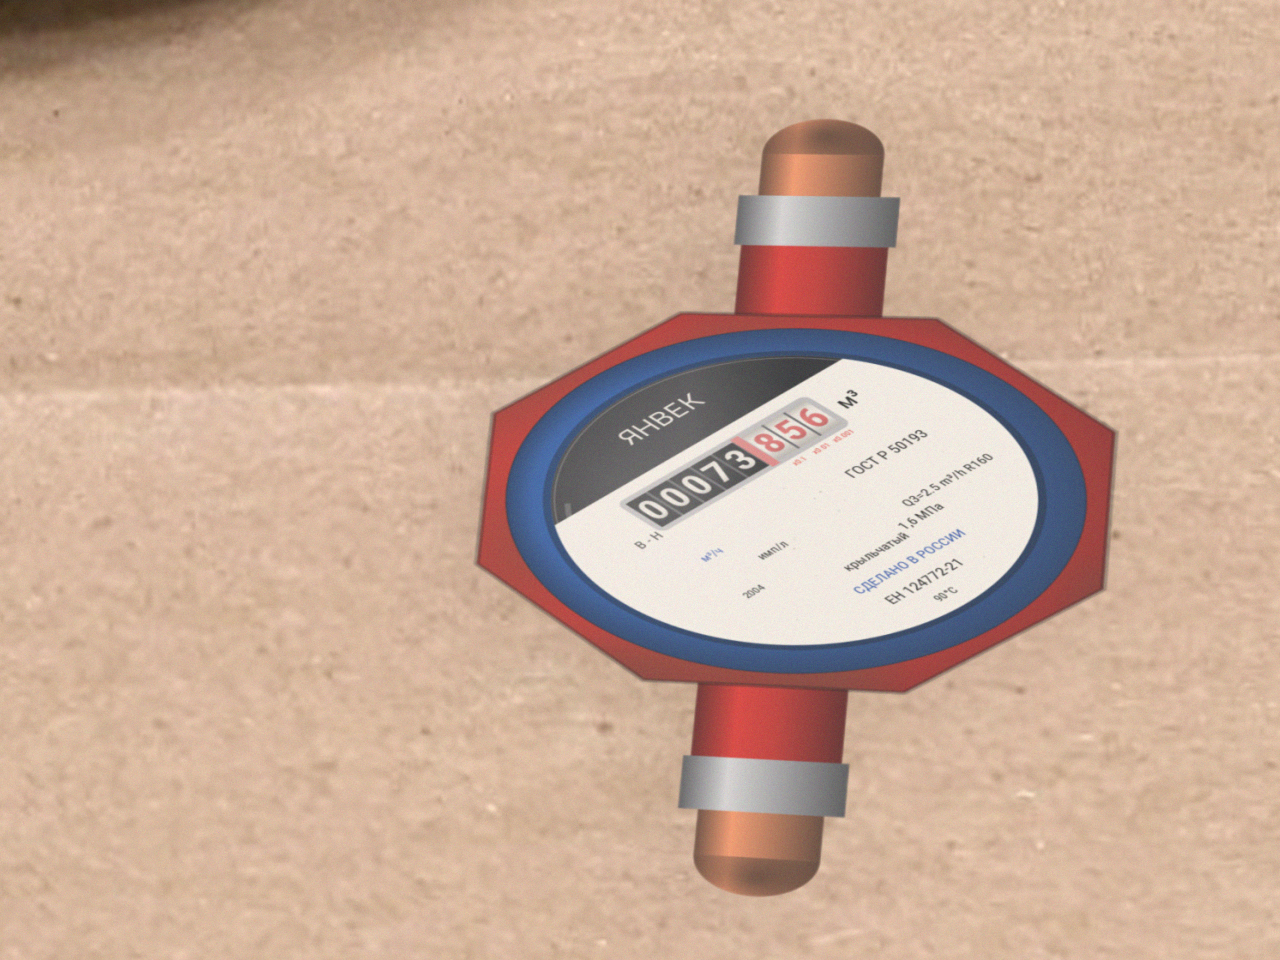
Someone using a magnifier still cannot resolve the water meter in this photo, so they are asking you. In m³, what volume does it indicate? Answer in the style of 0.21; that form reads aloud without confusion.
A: 73.856
